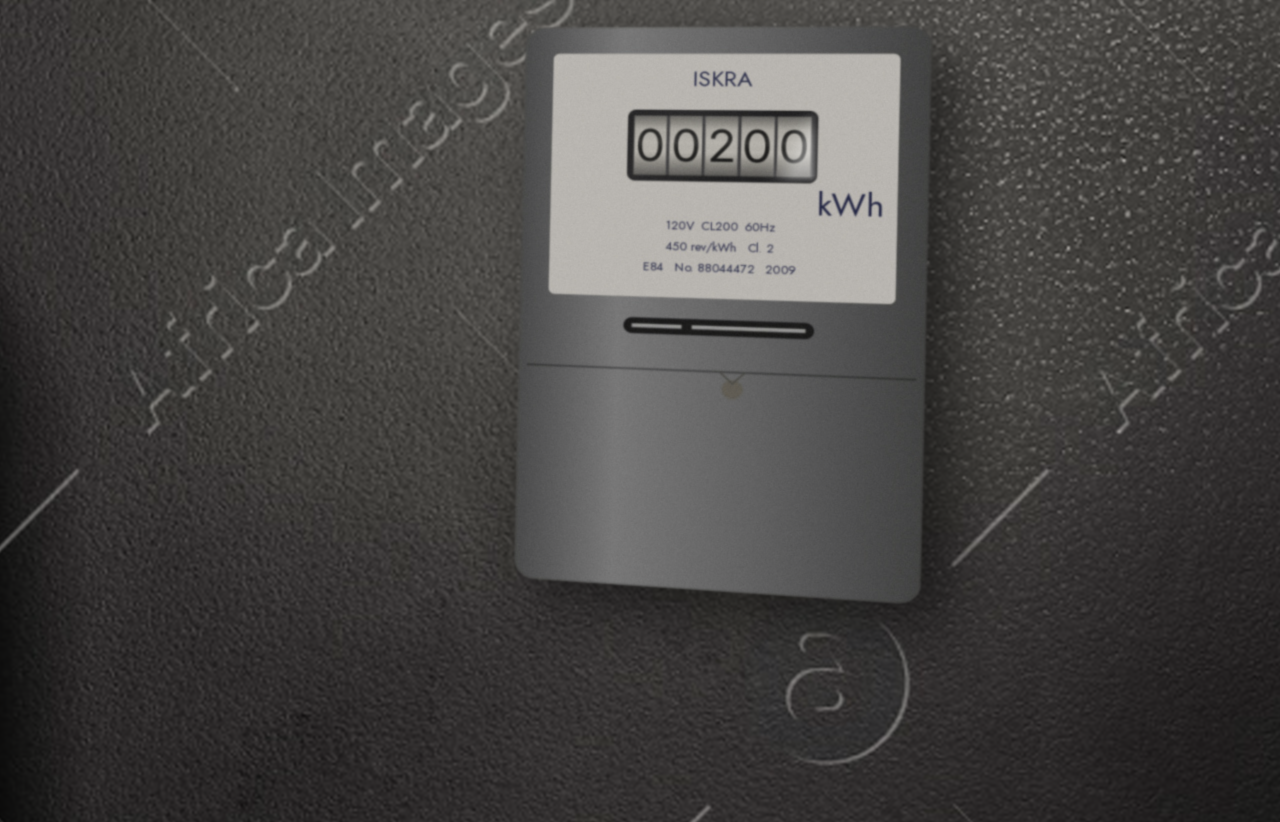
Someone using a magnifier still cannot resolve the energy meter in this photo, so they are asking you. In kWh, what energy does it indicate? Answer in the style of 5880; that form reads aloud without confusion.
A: 200
